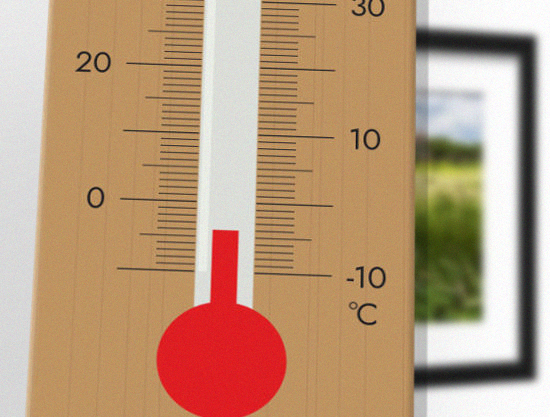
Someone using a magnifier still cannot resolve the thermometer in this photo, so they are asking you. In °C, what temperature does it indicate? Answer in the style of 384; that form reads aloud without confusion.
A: -4
